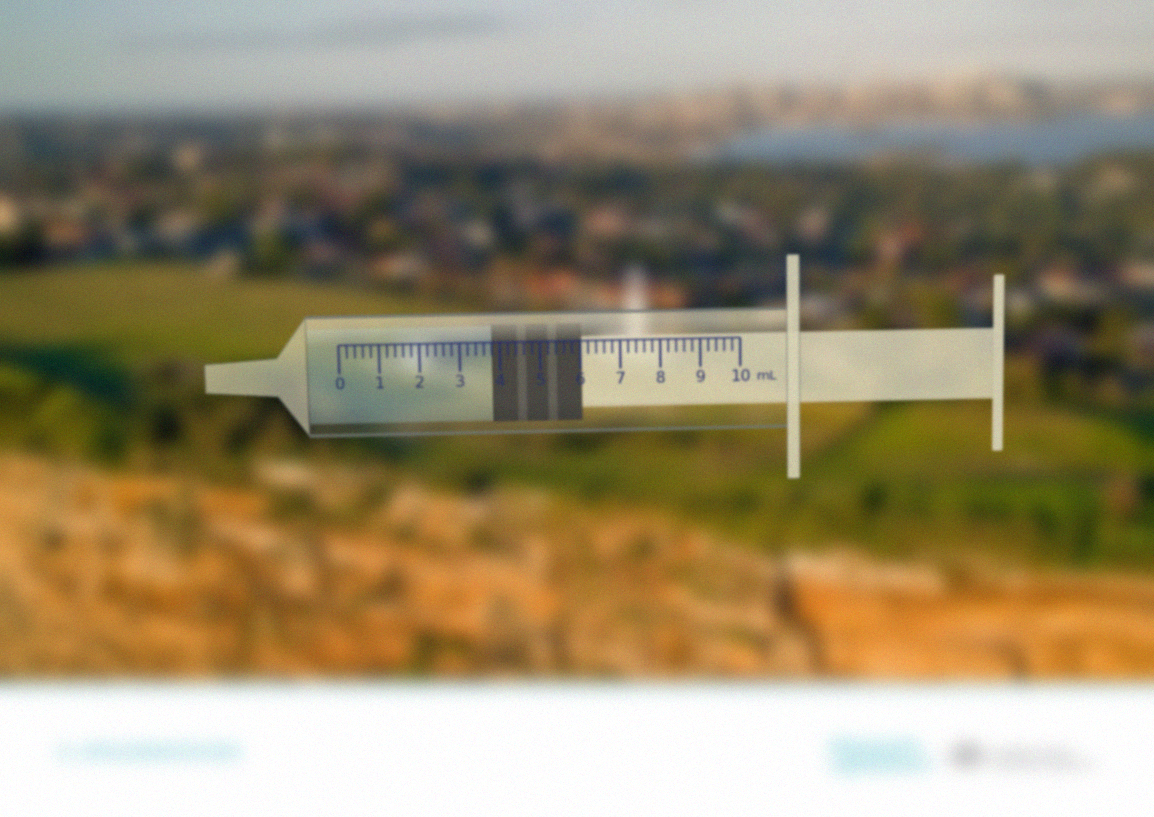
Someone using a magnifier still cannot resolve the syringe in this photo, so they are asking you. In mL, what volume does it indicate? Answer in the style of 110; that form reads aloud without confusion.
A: 3.8
